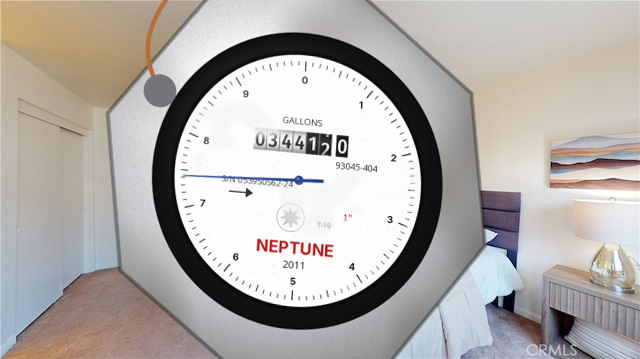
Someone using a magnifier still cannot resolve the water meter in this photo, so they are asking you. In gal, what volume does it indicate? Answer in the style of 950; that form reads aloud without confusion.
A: 344117.4
